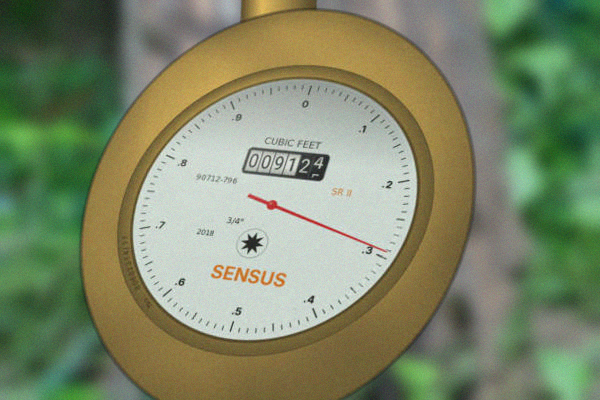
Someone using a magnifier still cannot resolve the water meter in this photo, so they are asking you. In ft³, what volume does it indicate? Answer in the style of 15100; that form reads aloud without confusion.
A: 9124.29
